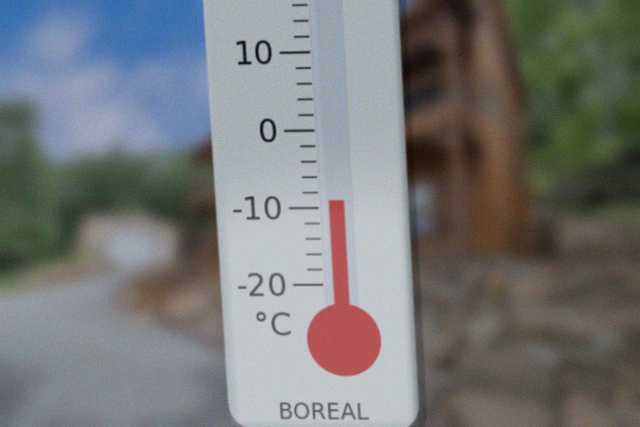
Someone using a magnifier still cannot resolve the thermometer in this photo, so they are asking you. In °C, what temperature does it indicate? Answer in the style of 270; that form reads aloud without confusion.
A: -9
